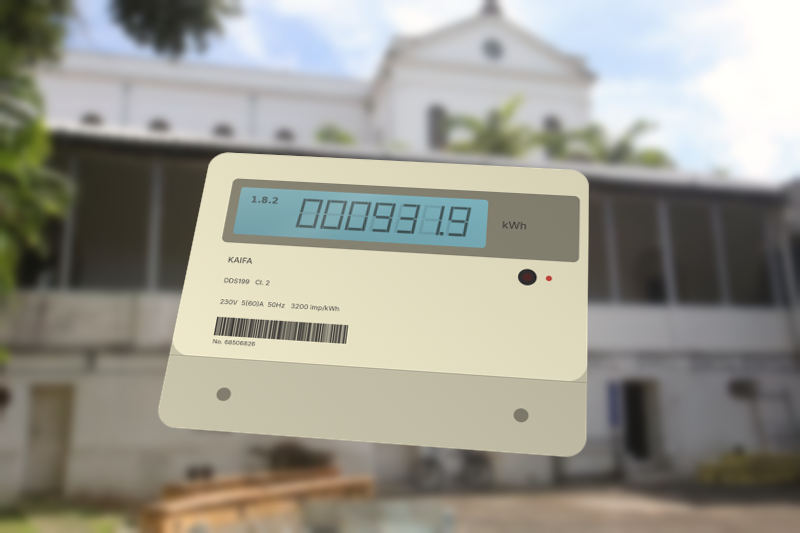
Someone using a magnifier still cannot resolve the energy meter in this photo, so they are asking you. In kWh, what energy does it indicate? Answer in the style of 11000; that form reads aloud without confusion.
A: 931.9
